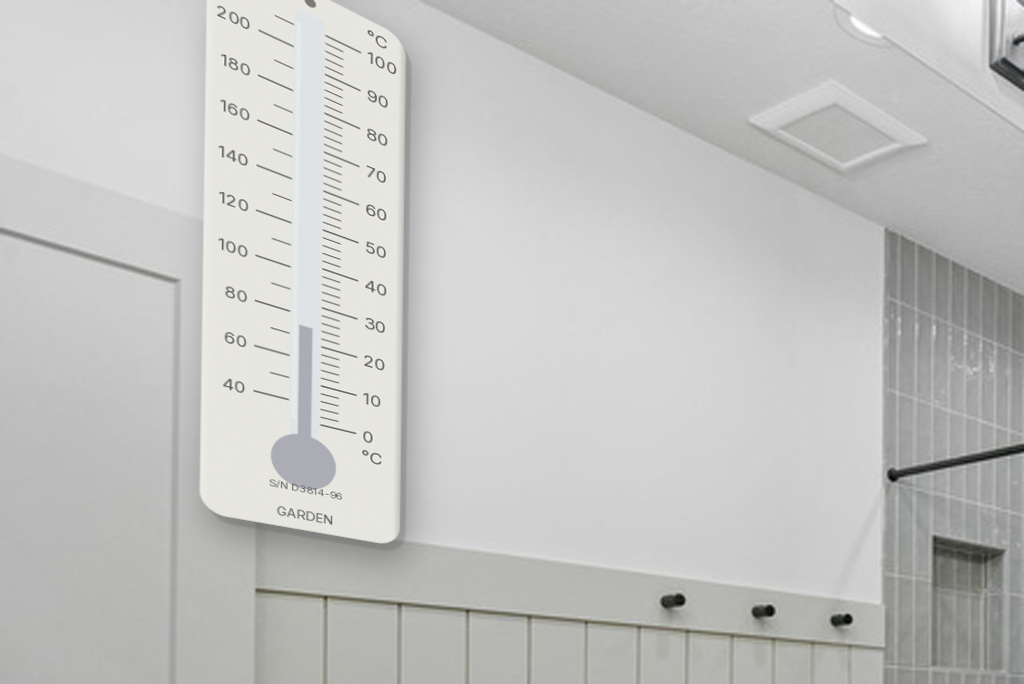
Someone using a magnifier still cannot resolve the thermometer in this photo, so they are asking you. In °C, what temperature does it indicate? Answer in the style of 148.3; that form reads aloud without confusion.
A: 24
